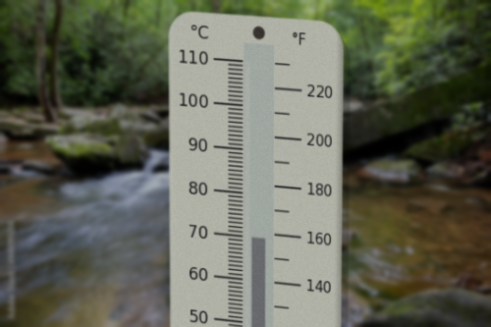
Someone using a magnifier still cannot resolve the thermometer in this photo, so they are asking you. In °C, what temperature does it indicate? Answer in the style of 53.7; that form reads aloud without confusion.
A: 70
